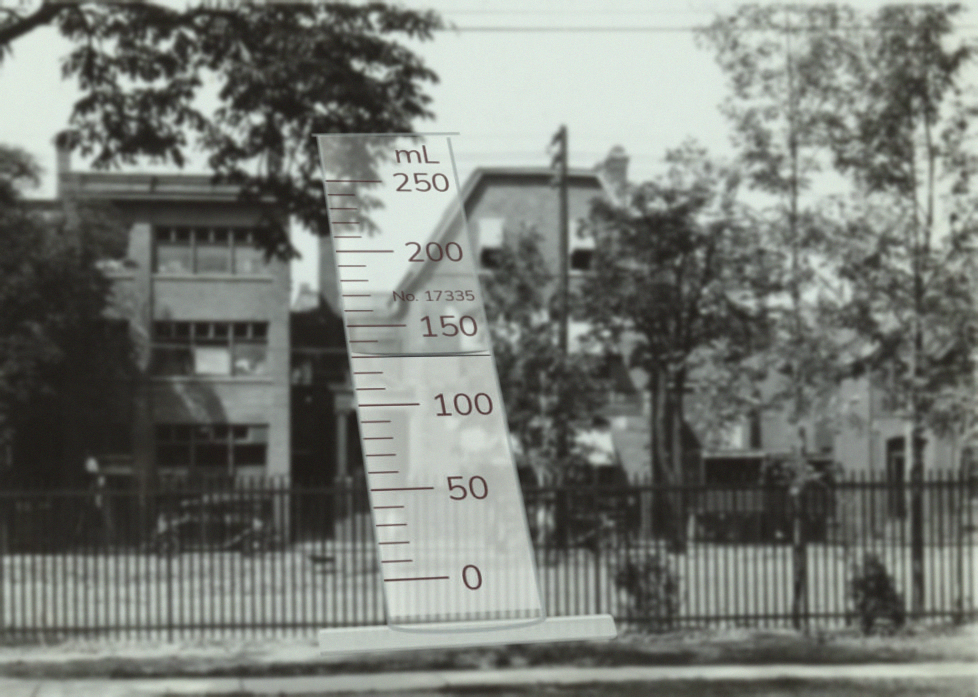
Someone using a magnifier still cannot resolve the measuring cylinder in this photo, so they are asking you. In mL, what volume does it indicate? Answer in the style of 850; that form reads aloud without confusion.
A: 130
